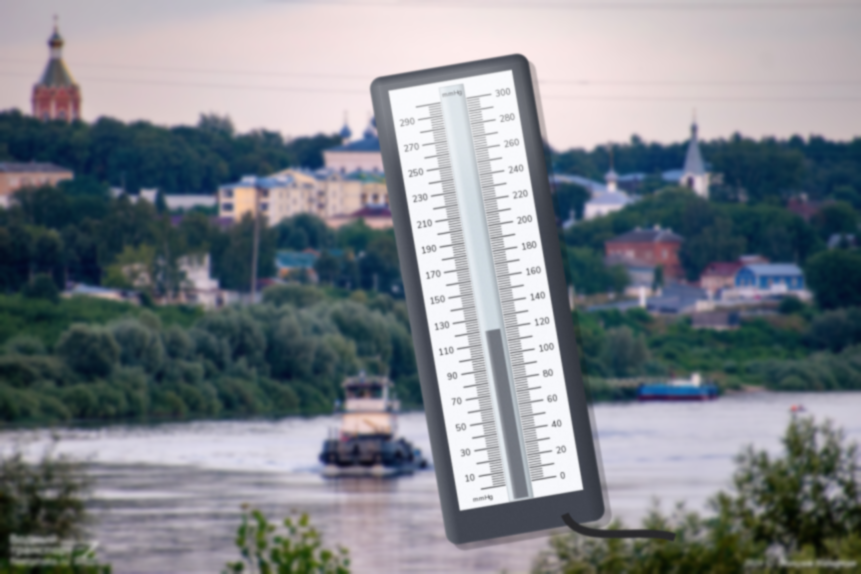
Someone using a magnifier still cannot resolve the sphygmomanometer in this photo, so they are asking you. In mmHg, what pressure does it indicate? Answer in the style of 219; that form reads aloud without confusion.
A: 120
